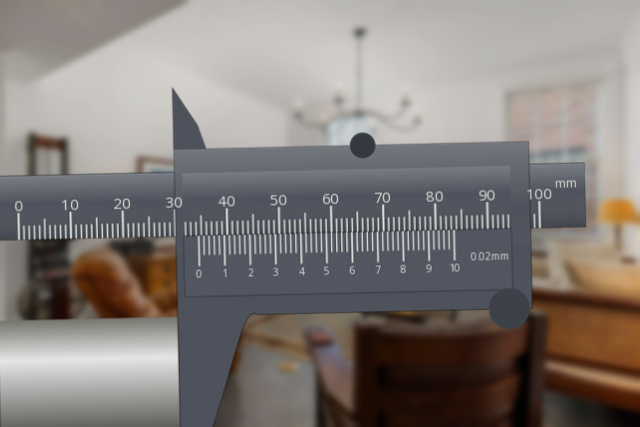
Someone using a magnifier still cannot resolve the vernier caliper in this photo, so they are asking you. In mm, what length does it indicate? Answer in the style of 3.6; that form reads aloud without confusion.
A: 34.5
